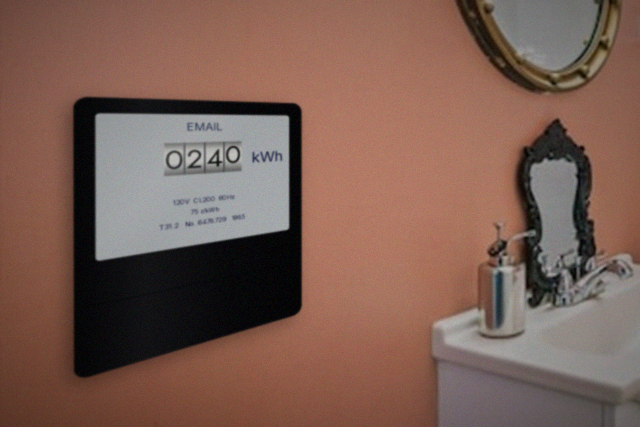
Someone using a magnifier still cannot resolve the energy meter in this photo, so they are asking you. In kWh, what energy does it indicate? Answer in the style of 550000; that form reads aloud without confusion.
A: 240
